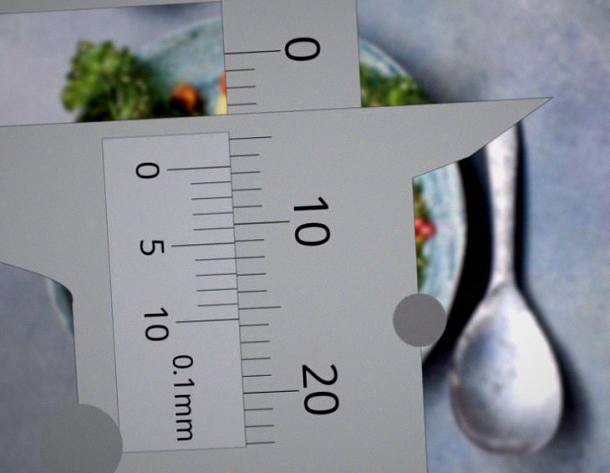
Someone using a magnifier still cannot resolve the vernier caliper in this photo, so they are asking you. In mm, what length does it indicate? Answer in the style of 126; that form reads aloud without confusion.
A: 6.6
